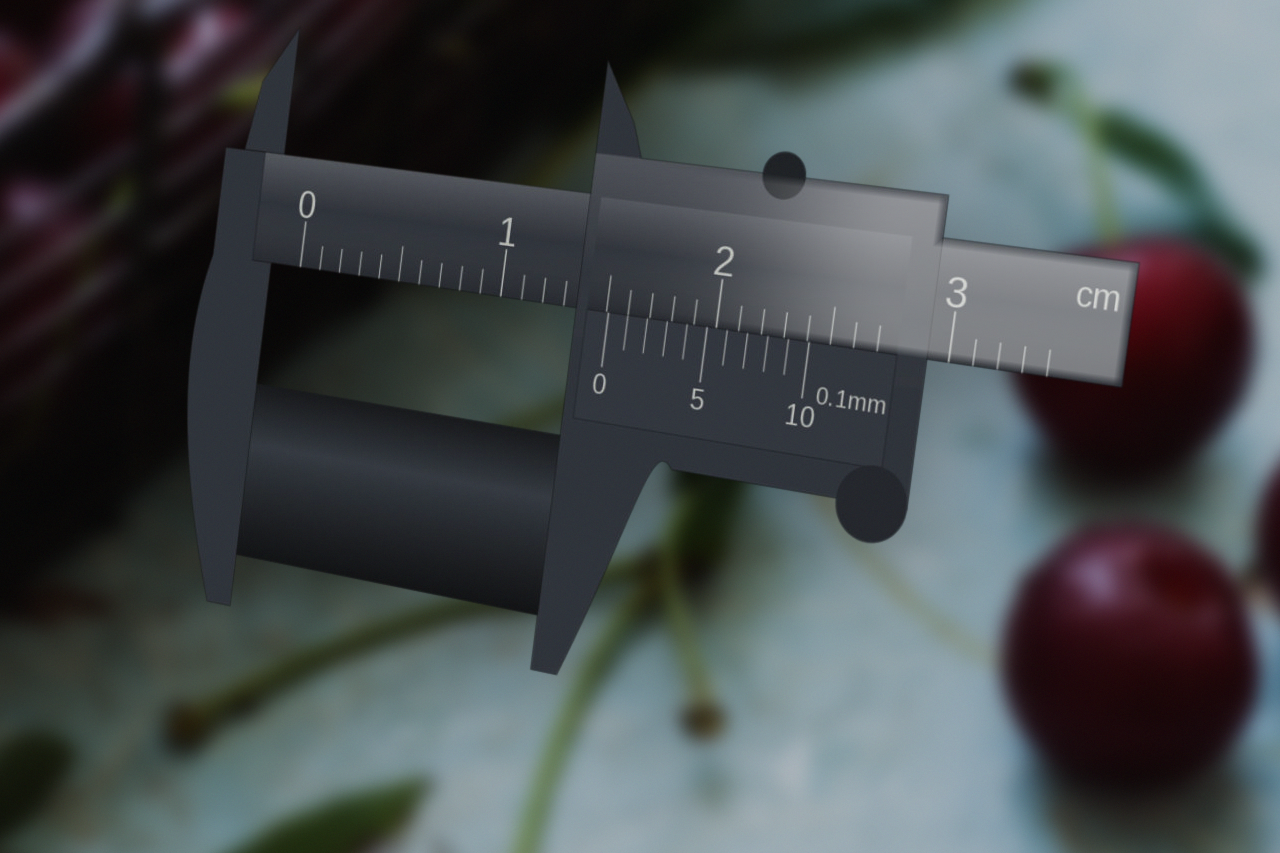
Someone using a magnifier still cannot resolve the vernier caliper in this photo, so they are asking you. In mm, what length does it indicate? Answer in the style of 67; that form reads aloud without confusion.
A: 15.1
